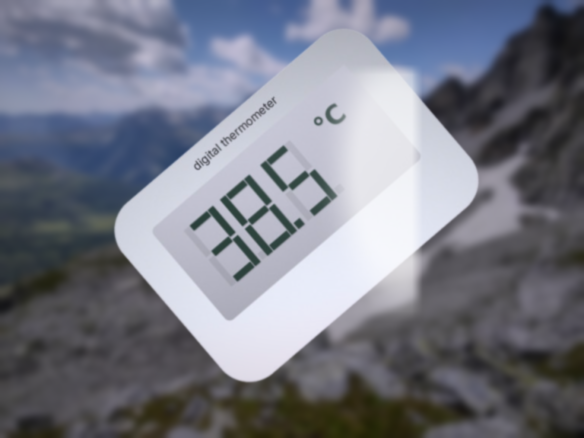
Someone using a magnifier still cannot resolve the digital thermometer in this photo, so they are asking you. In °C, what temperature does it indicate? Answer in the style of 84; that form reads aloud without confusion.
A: 38.5
